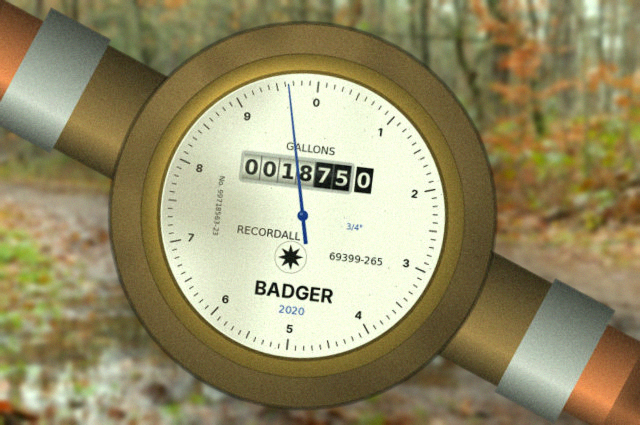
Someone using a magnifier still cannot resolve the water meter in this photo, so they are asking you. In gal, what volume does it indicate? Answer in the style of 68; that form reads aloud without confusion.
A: 18749.6
